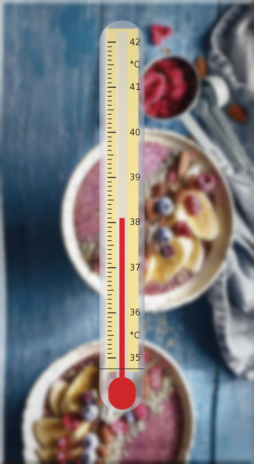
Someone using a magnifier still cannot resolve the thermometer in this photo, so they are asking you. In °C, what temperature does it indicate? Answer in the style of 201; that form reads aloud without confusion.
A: 38.1
